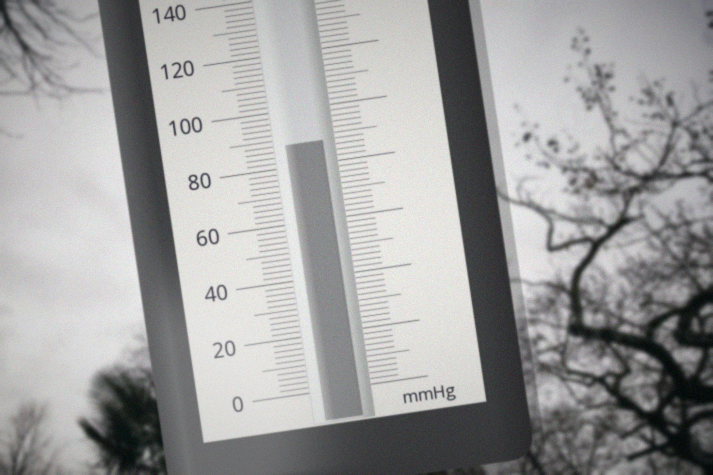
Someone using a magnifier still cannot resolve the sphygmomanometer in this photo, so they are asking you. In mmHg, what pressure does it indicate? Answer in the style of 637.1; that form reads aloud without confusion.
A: 88
